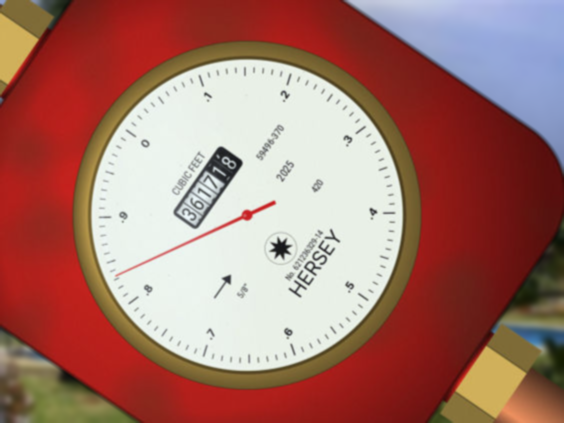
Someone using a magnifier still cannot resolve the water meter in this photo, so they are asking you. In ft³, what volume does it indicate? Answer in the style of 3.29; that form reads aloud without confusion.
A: 361717.83
